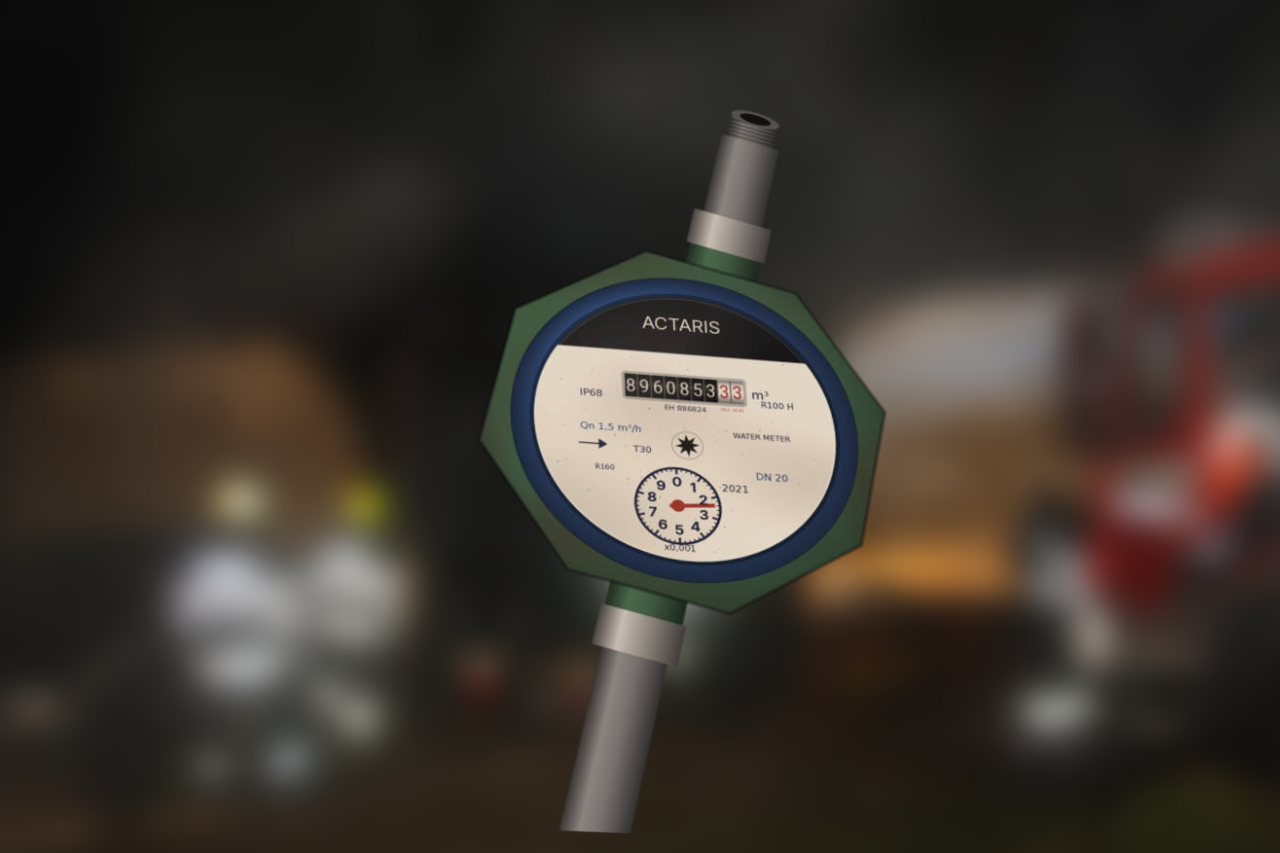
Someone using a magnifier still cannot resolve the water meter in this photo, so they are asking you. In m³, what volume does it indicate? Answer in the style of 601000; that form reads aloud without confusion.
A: 8960853.332
